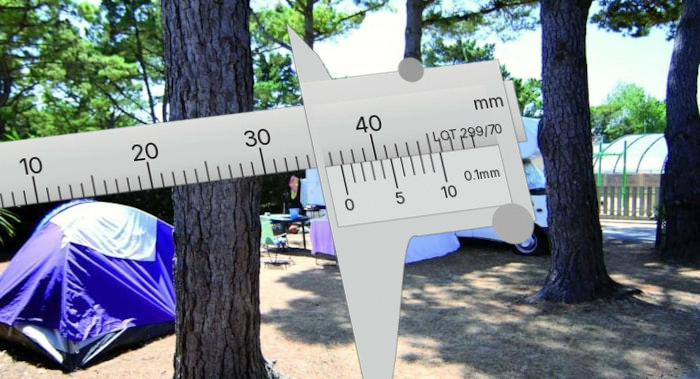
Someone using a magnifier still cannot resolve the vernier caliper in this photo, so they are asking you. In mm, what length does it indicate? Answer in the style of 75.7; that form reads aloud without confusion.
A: 36.8
